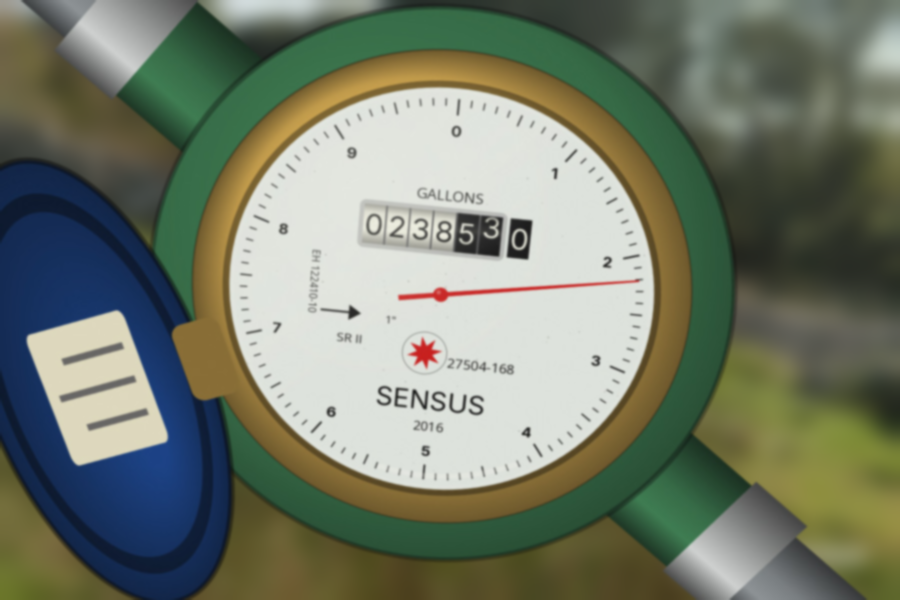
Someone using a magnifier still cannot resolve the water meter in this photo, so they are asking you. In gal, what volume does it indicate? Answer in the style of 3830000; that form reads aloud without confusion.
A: 238532.2
